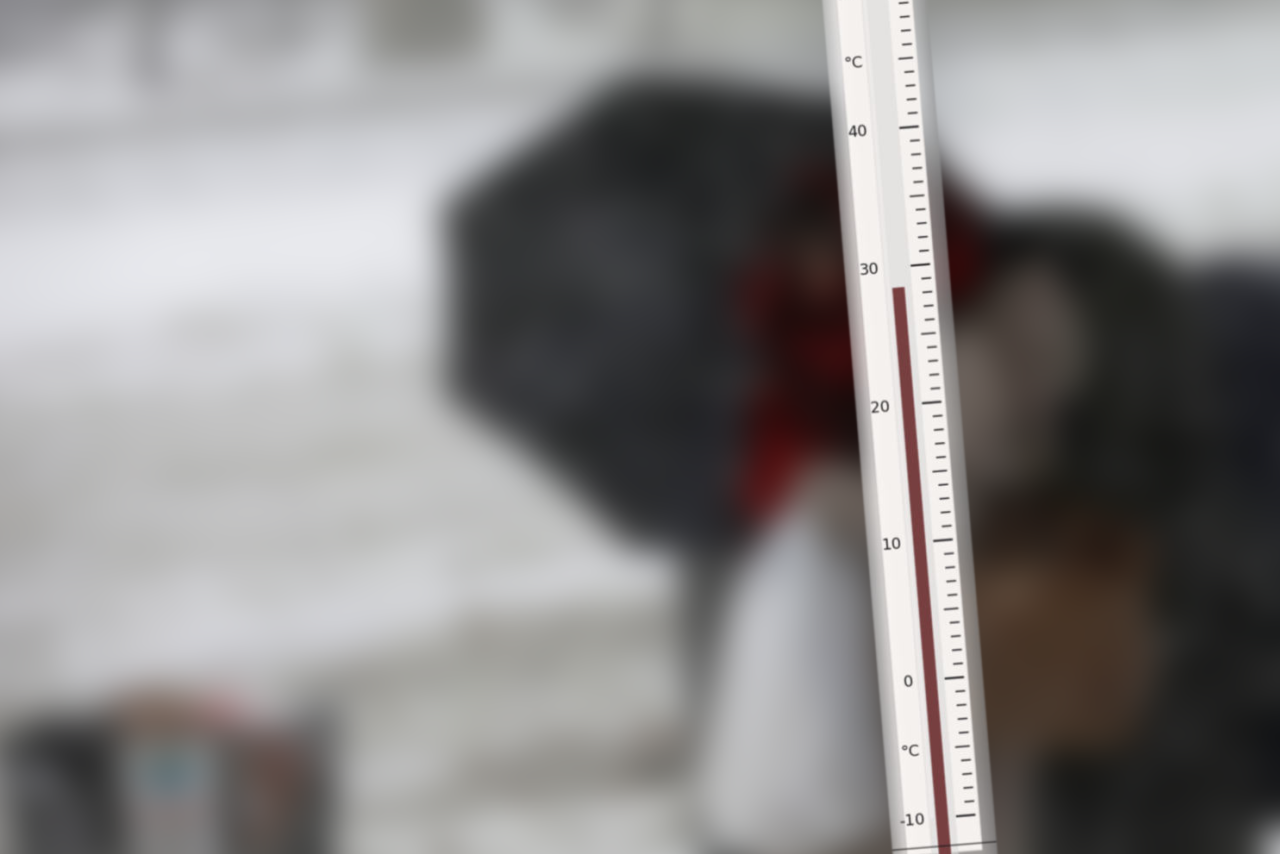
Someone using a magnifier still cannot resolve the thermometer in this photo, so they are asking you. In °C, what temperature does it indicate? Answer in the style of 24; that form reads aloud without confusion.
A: 28.5
